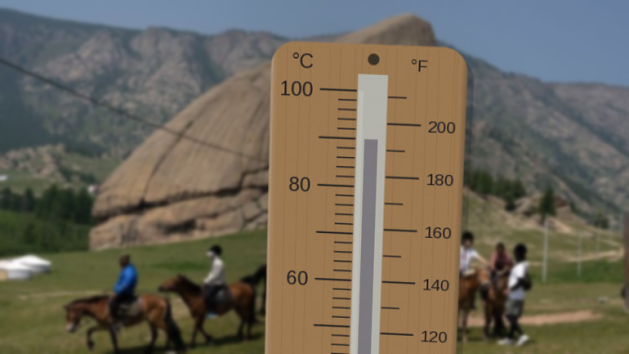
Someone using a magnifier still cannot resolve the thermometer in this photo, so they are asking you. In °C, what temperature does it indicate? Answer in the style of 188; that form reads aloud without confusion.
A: 90
